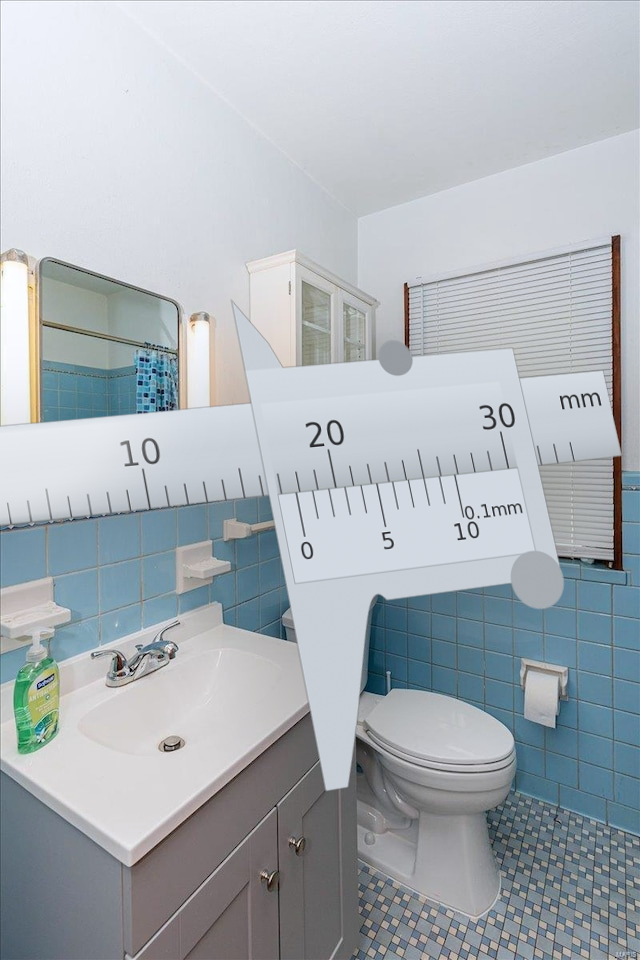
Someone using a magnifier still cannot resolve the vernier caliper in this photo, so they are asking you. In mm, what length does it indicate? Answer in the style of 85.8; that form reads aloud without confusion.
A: 17.8
